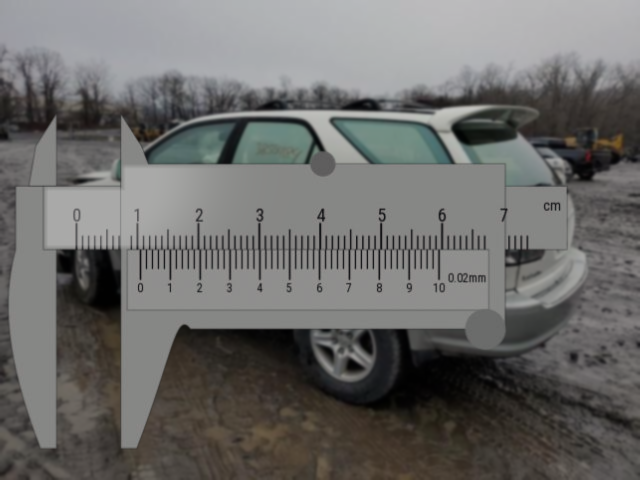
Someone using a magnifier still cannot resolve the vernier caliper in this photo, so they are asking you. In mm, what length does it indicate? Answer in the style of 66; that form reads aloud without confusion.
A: 10.5
